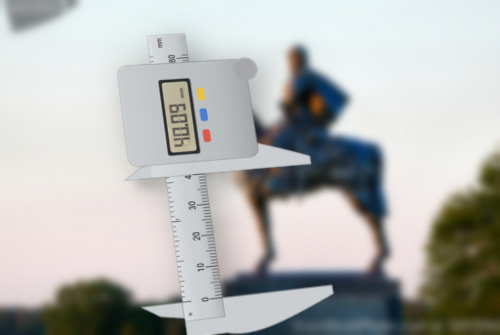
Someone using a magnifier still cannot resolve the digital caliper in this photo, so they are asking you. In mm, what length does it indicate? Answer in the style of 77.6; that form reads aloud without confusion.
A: 40.09
